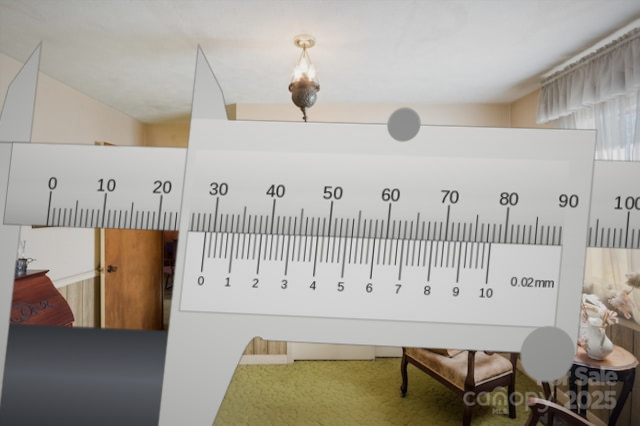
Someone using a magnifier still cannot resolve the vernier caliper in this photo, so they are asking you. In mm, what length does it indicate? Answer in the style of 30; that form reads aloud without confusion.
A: 28.5
